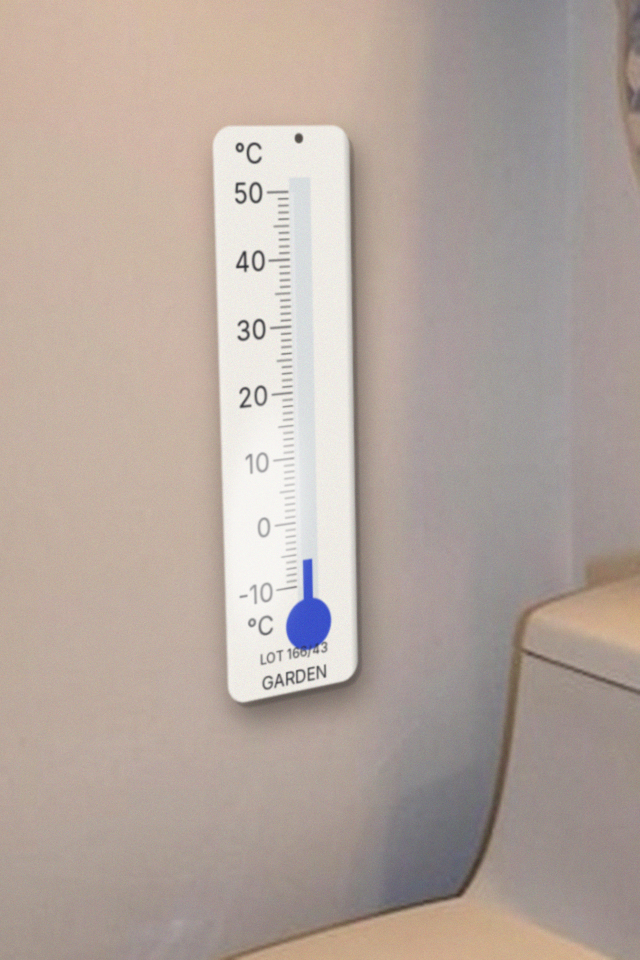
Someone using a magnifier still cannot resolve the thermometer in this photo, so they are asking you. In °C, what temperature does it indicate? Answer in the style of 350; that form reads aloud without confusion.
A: -6
